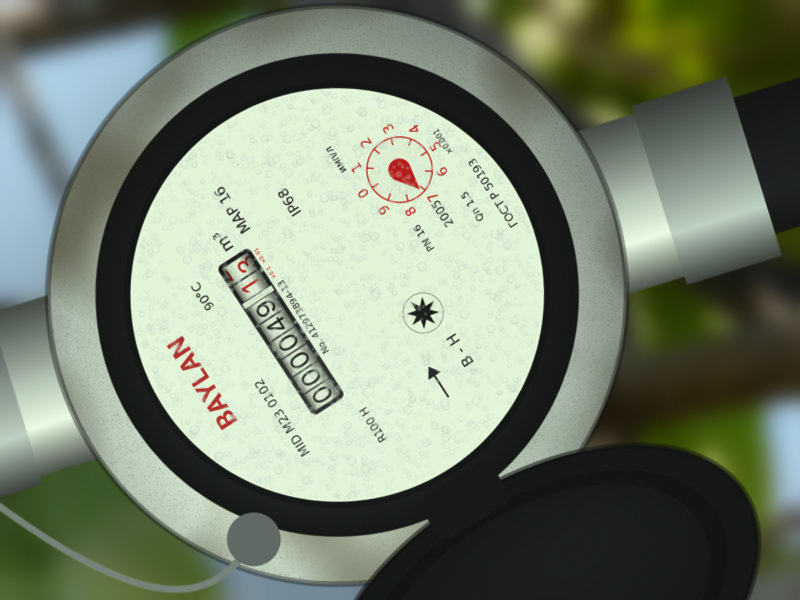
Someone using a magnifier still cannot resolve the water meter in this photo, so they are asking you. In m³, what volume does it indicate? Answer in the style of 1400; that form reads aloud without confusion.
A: 49.127
